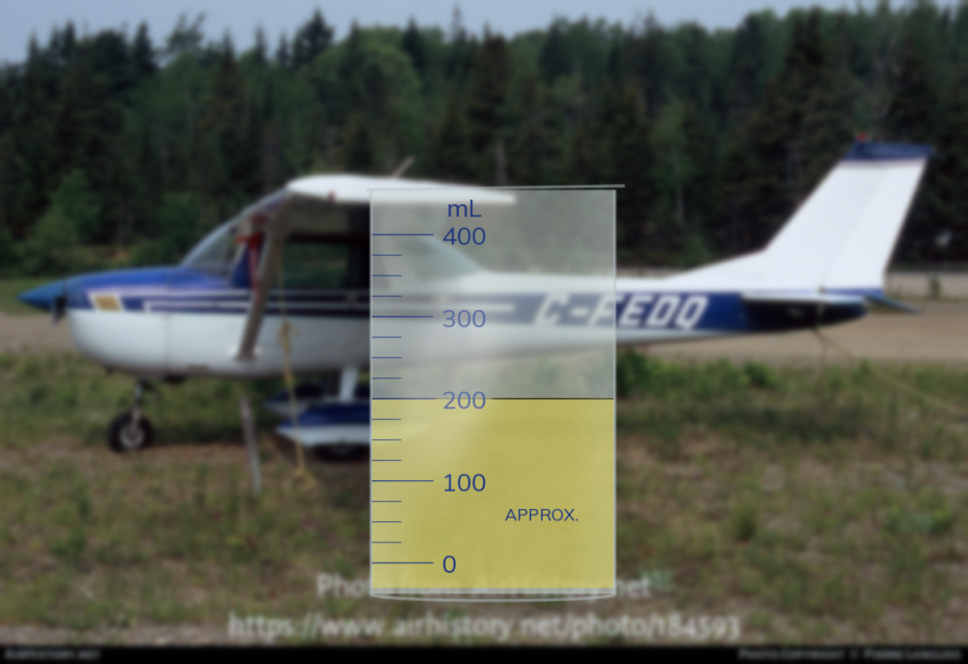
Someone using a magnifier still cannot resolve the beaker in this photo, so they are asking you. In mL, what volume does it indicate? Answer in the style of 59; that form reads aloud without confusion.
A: 200
